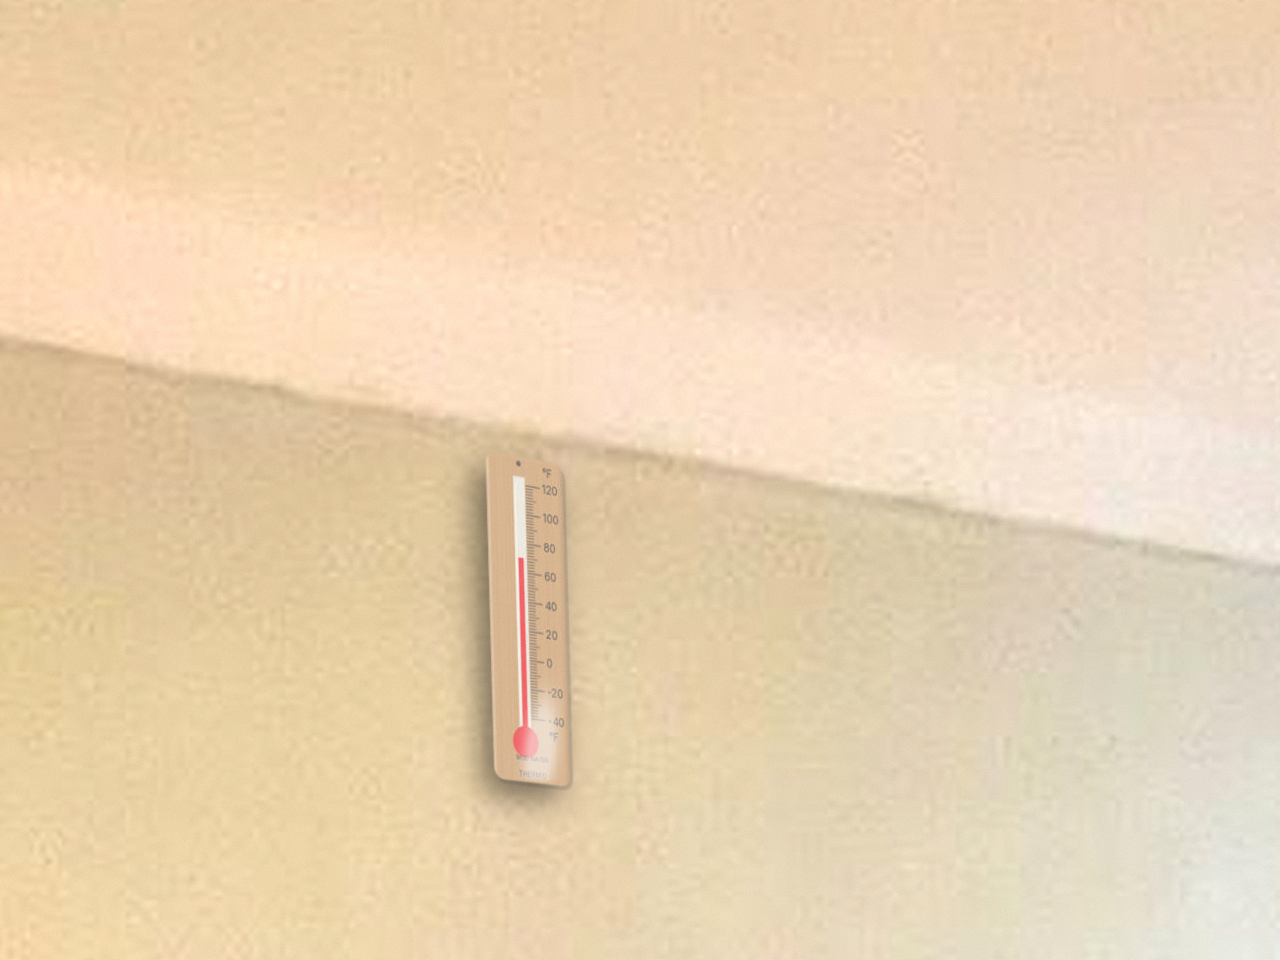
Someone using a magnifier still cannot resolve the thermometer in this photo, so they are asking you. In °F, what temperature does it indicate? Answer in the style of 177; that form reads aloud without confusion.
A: 70
